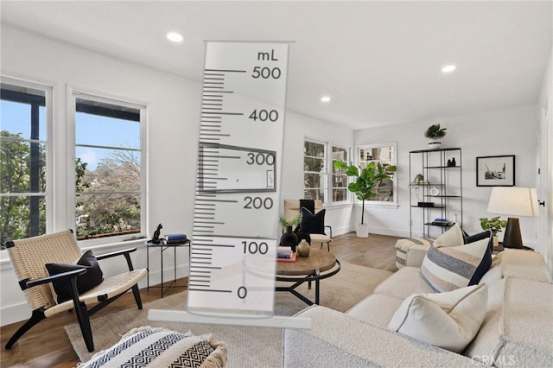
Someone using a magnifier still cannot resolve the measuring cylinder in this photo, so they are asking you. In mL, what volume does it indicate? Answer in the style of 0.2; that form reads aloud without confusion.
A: 120
